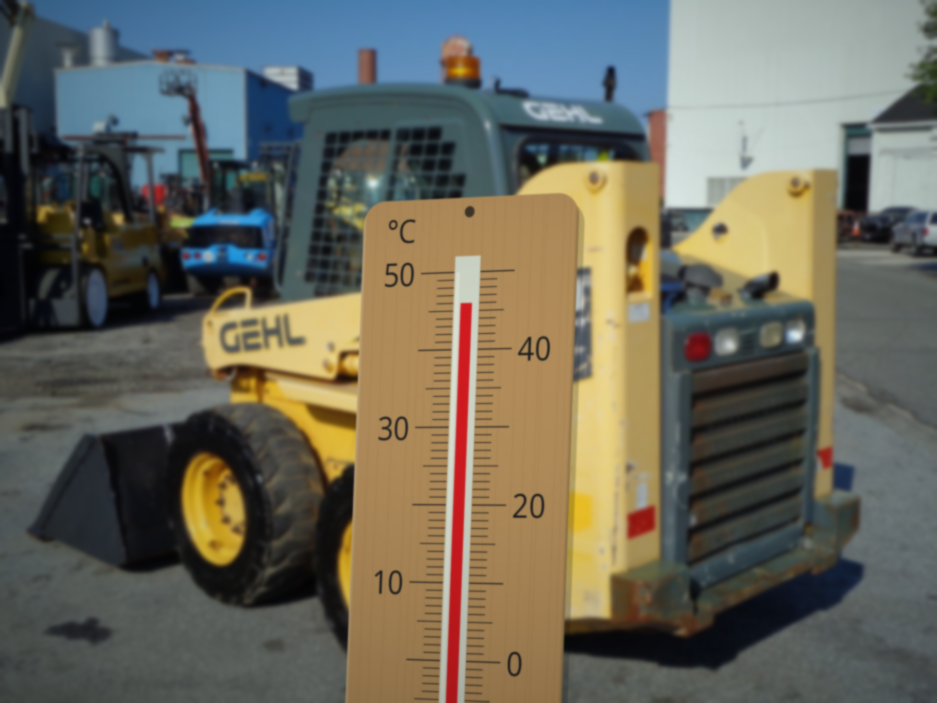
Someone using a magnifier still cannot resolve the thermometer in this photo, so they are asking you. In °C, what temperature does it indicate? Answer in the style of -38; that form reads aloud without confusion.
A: 46
